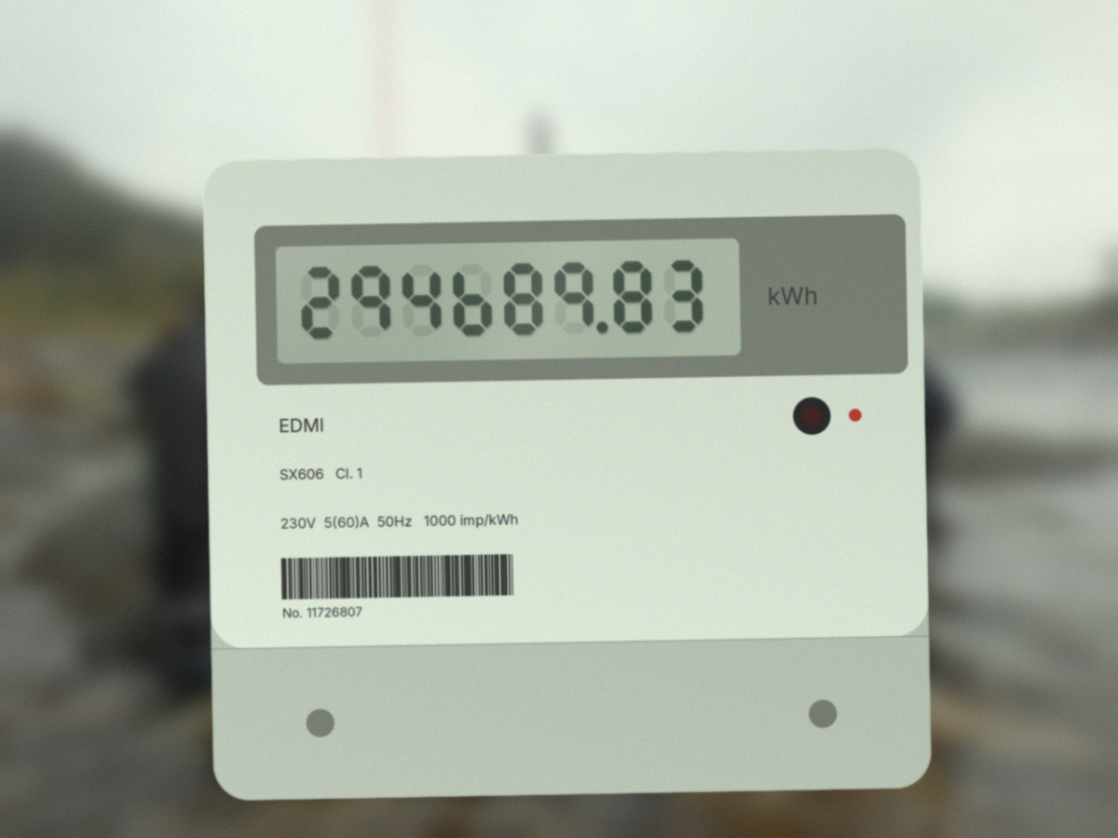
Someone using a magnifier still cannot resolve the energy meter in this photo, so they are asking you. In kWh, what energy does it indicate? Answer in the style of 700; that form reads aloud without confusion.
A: 294689.83
